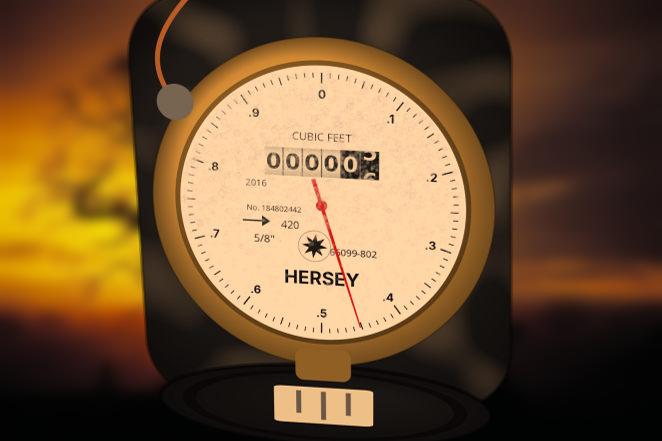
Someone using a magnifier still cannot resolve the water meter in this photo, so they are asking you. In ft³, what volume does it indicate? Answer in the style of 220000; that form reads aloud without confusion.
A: 5.45
